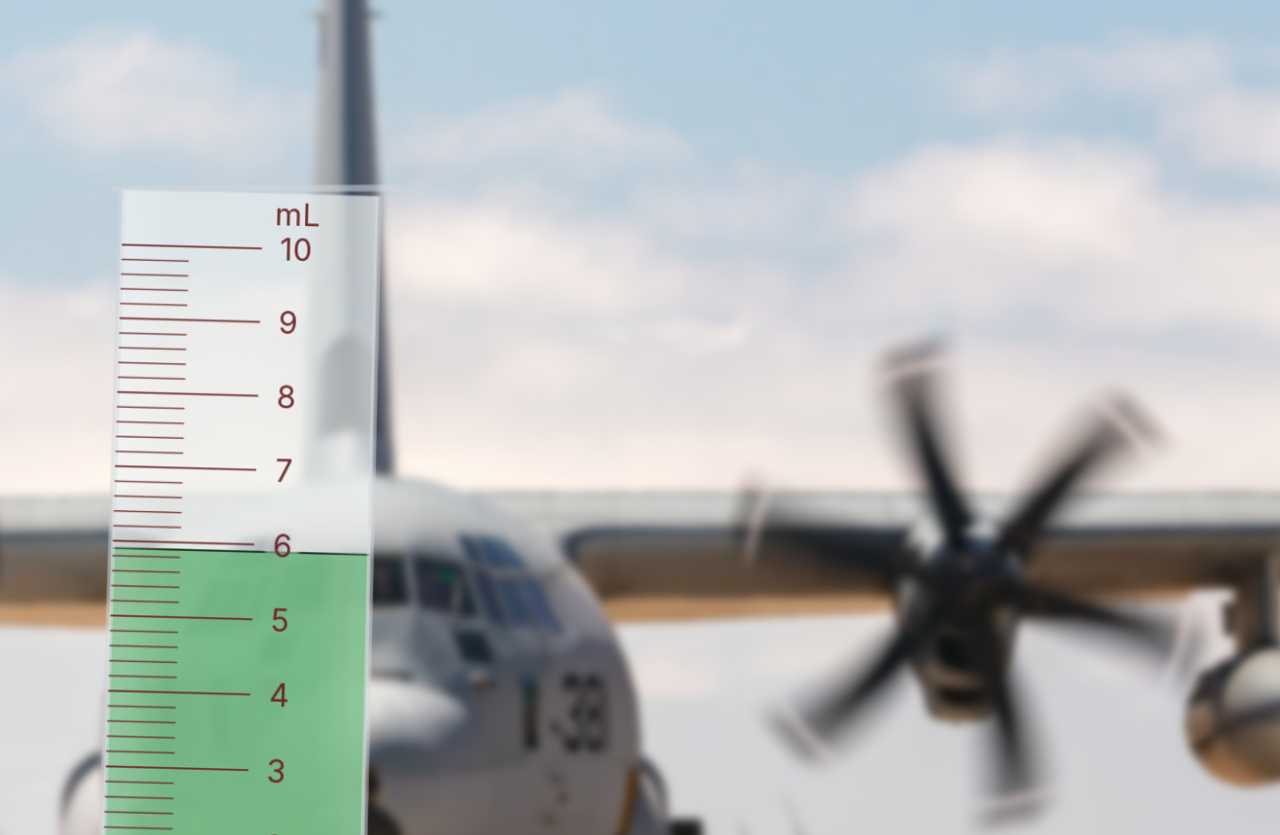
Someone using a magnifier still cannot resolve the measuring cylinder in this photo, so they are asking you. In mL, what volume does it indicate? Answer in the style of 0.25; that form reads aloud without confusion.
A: 5.9
